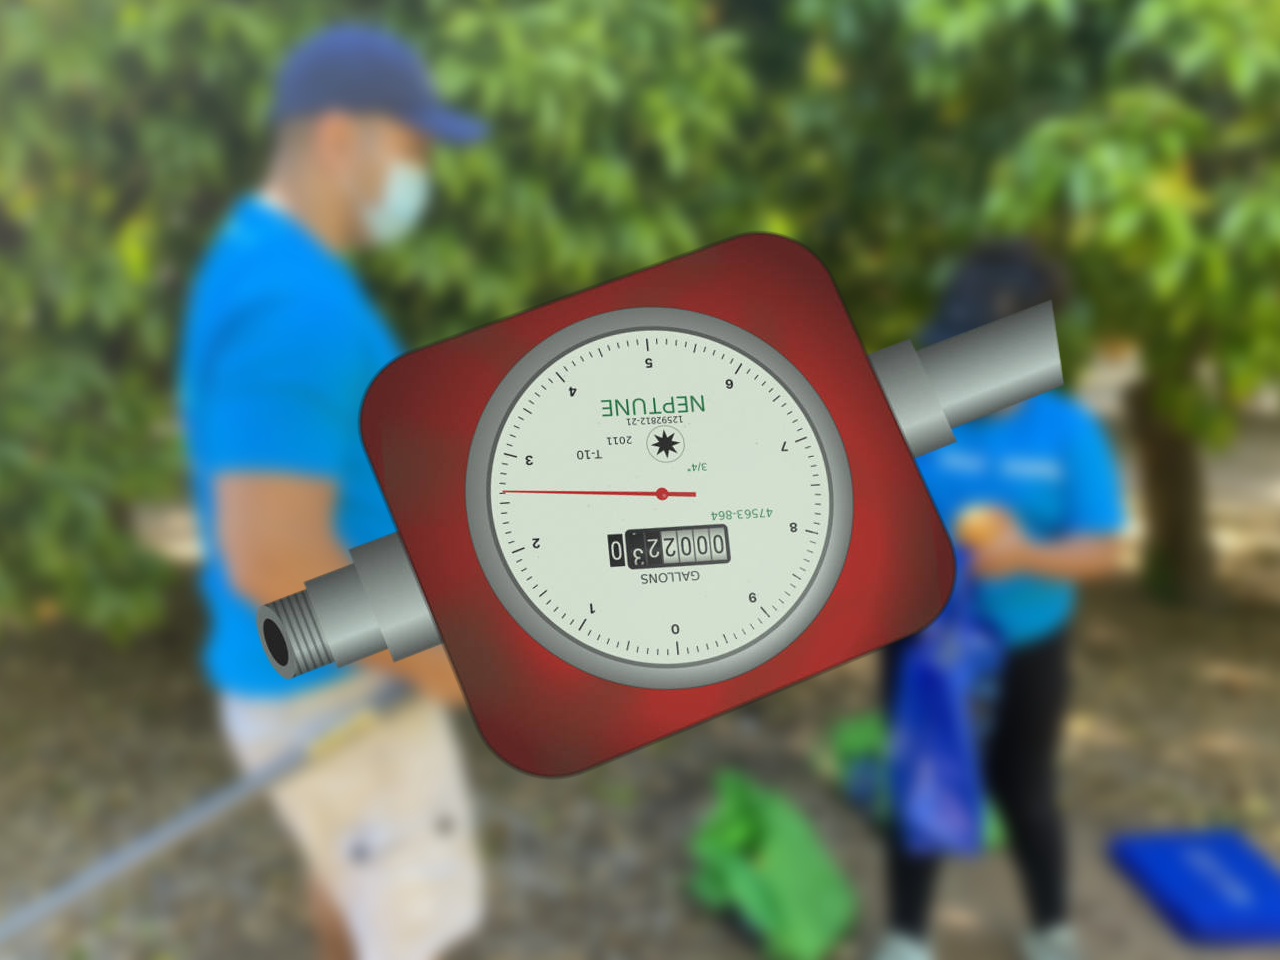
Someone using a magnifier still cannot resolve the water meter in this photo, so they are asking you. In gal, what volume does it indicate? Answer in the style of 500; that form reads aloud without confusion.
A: 2232.6
